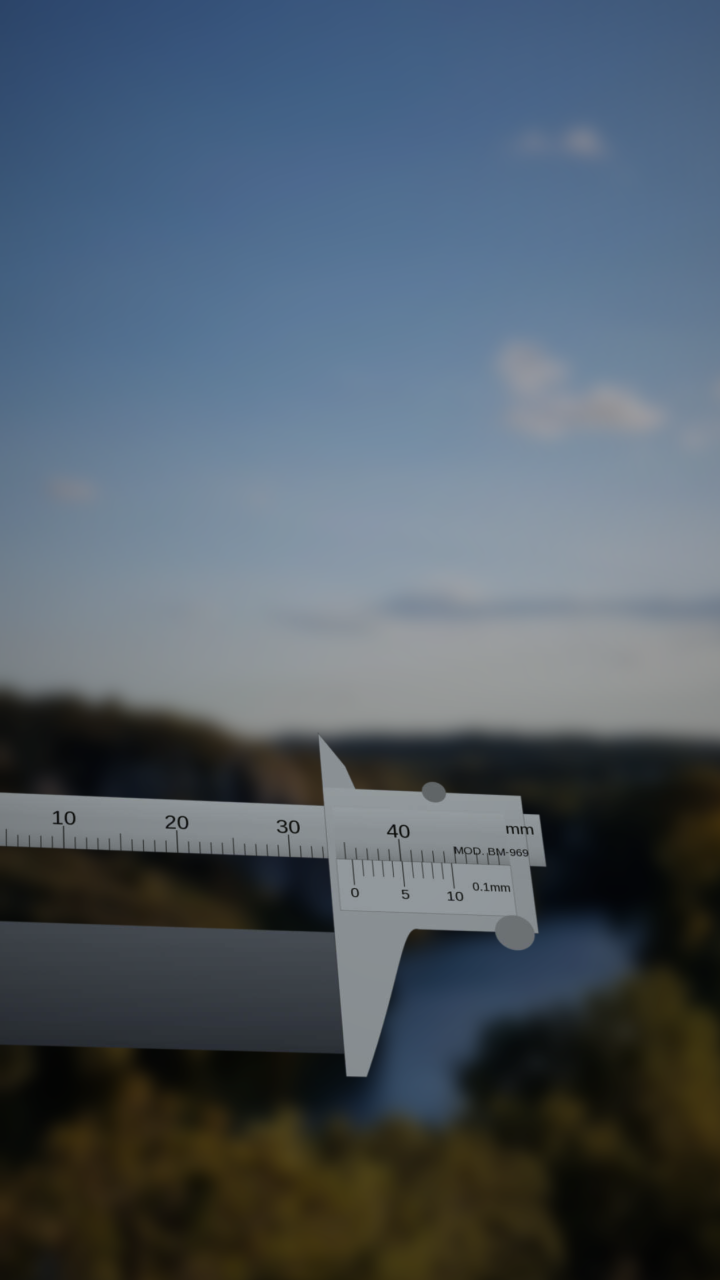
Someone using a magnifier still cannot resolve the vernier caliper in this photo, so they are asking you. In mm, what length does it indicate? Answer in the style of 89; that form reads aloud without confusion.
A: 35.6
